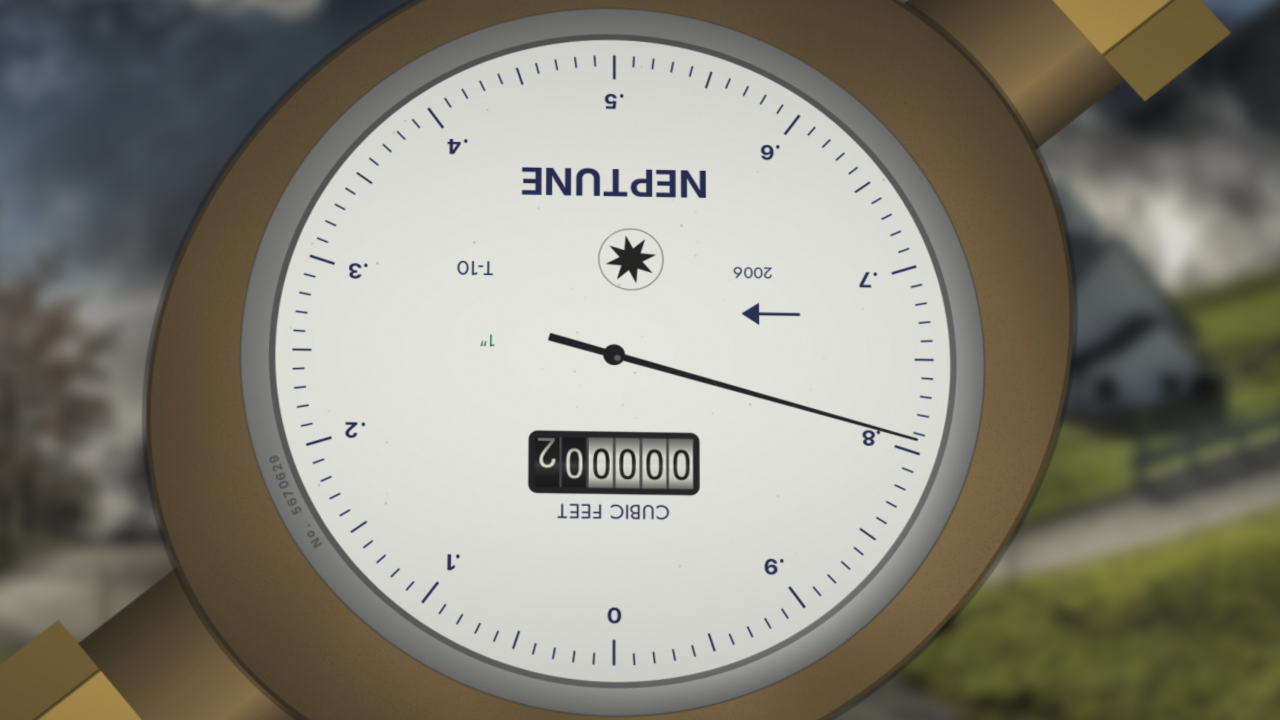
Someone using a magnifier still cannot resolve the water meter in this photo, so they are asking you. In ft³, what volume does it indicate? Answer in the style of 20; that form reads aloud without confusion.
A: 1.79
